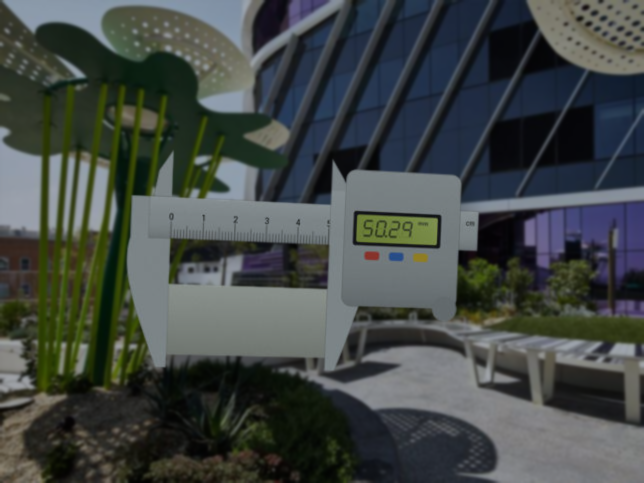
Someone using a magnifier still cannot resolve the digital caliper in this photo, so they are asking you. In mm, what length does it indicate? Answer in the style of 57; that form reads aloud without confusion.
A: 50.29
